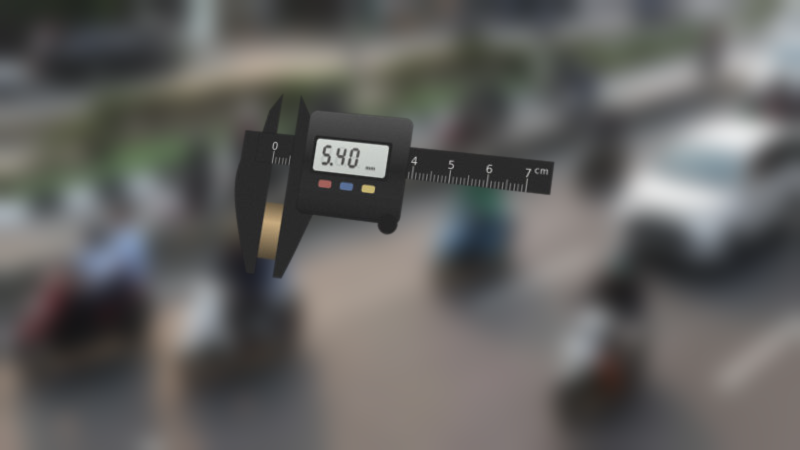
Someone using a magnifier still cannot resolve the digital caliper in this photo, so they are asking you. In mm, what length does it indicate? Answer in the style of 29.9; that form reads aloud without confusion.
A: 5.40
